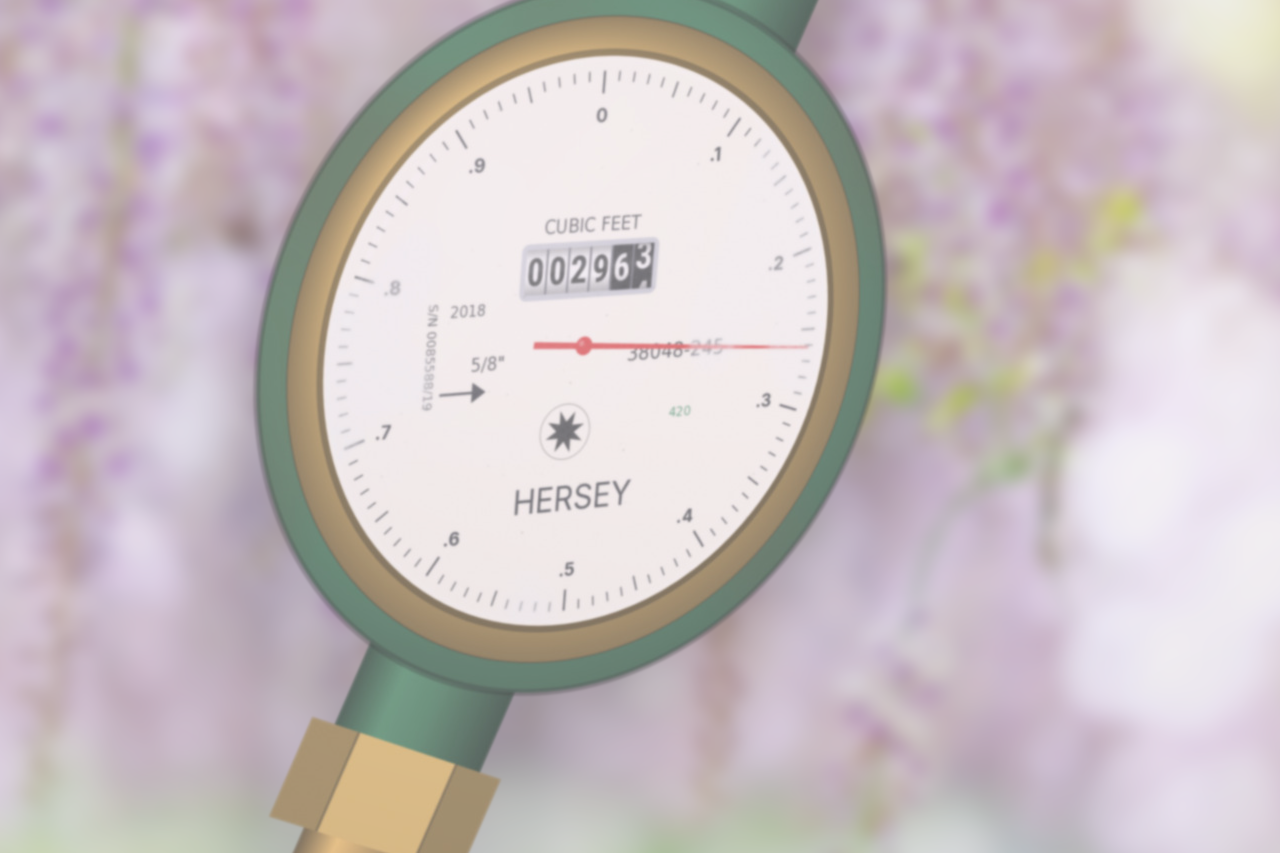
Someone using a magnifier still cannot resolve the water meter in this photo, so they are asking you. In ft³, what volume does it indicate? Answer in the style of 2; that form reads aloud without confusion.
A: 2963.26
